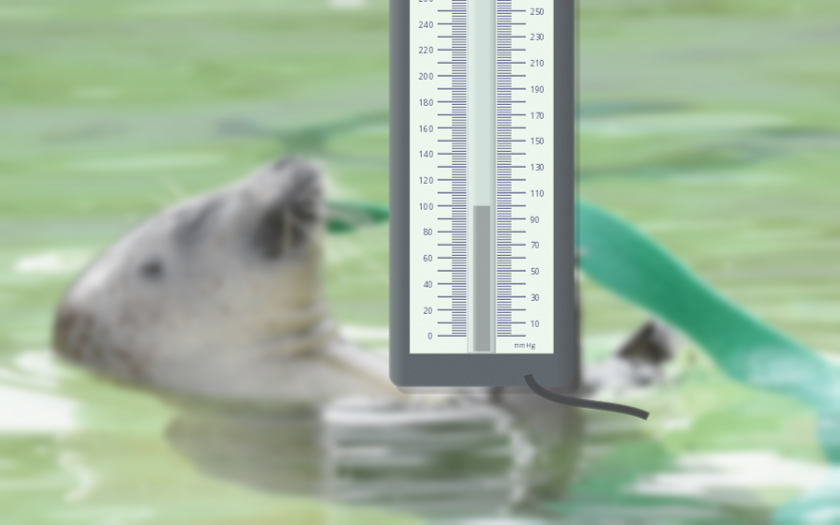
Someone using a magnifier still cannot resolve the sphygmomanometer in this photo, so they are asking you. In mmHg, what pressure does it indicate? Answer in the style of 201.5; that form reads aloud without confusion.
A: 100
